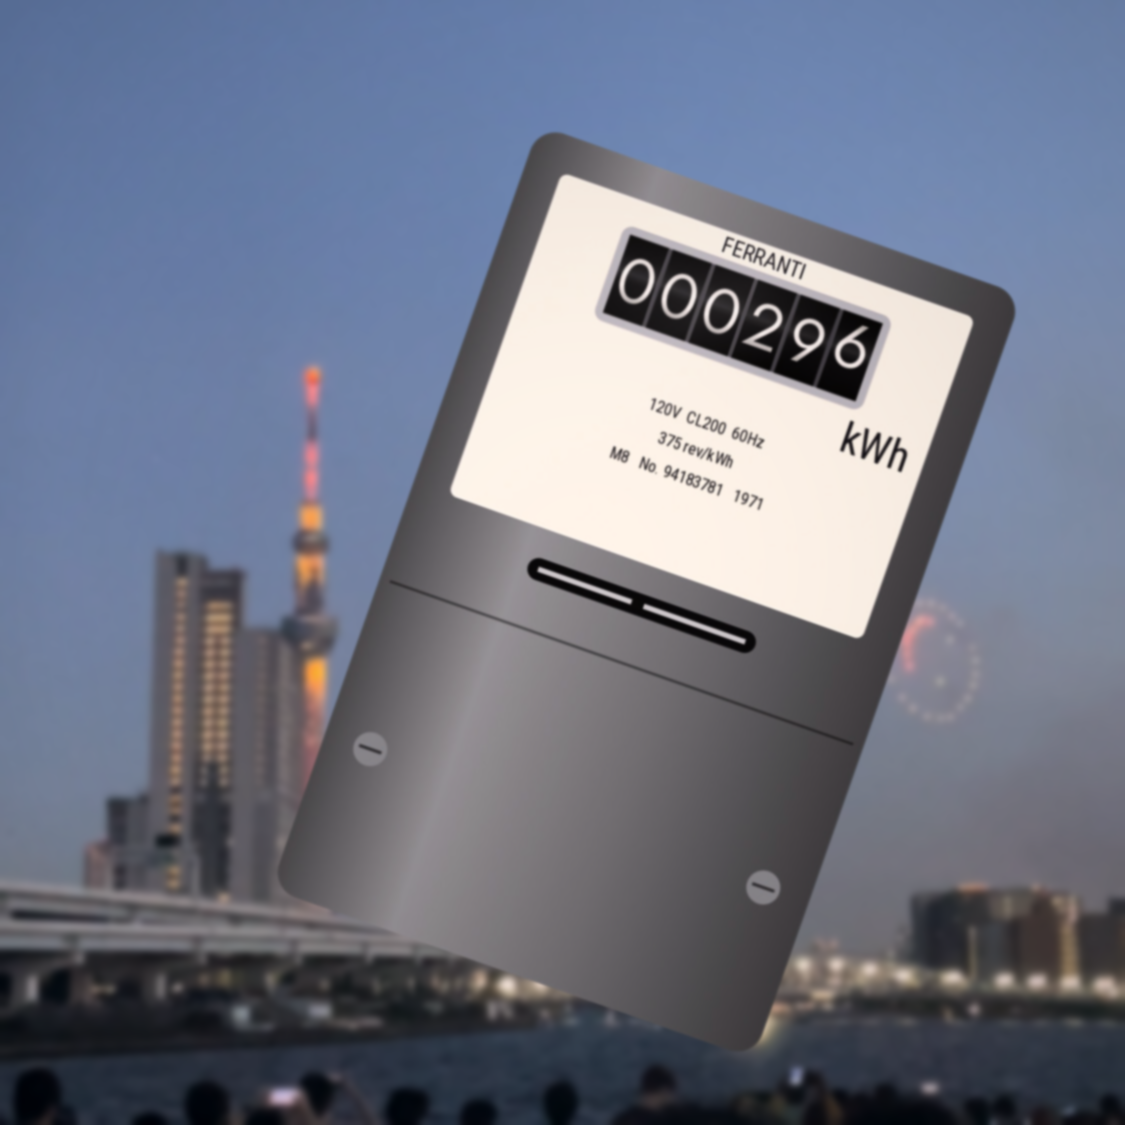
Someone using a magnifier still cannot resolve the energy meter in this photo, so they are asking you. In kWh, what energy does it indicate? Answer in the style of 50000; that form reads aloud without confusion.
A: 296
